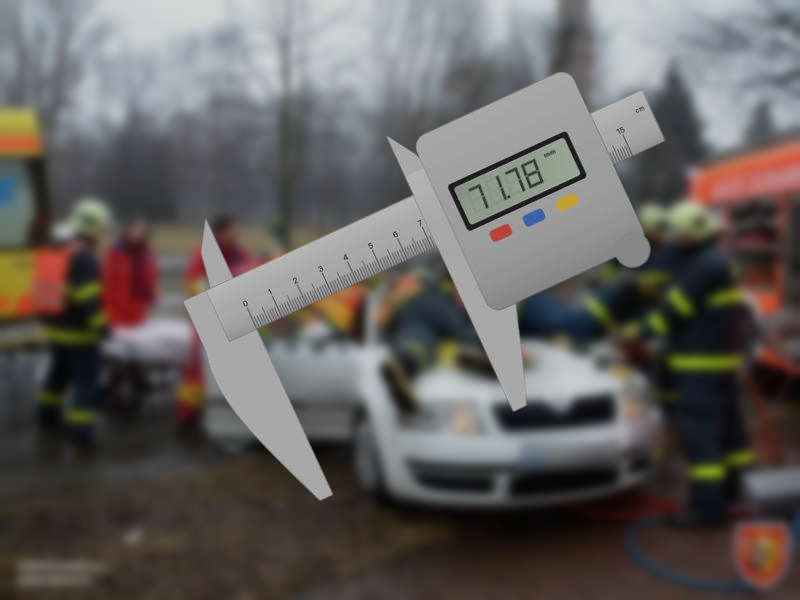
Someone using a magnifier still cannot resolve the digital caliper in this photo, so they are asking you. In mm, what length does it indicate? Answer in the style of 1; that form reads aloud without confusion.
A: 71.78
